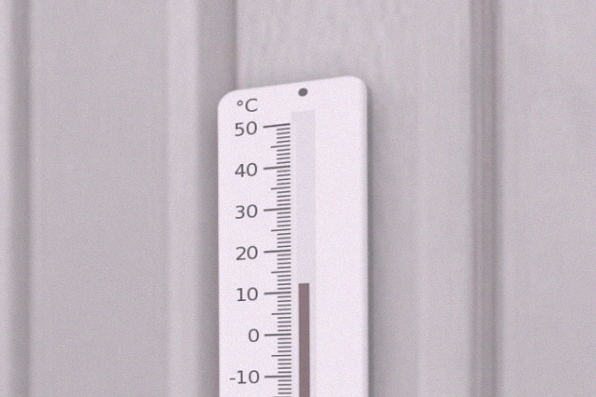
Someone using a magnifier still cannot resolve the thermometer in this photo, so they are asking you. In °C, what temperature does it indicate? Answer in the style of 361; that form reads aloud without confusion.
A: 12
